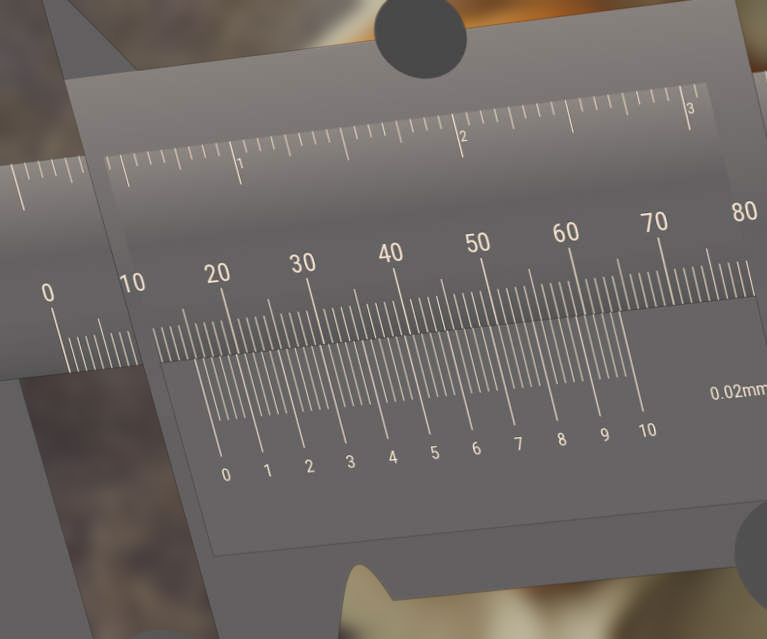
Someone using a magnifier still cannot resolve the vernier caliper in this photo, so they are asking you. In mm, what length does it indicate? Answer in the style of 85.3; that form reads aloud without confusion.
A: 14.8
